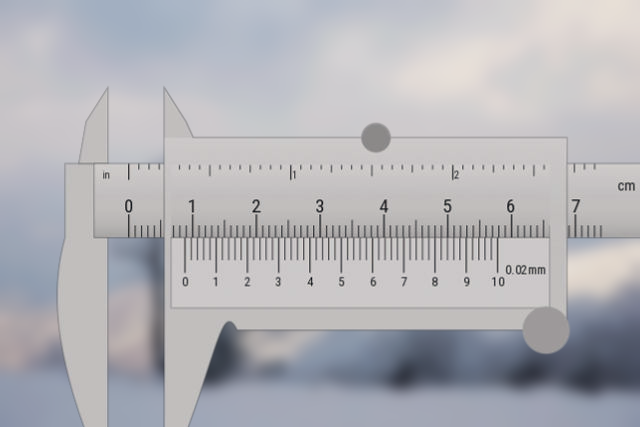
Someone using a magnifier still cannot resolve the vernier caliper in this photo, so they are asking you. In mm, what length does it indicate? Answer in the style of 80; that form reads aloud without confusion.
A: 8.8
